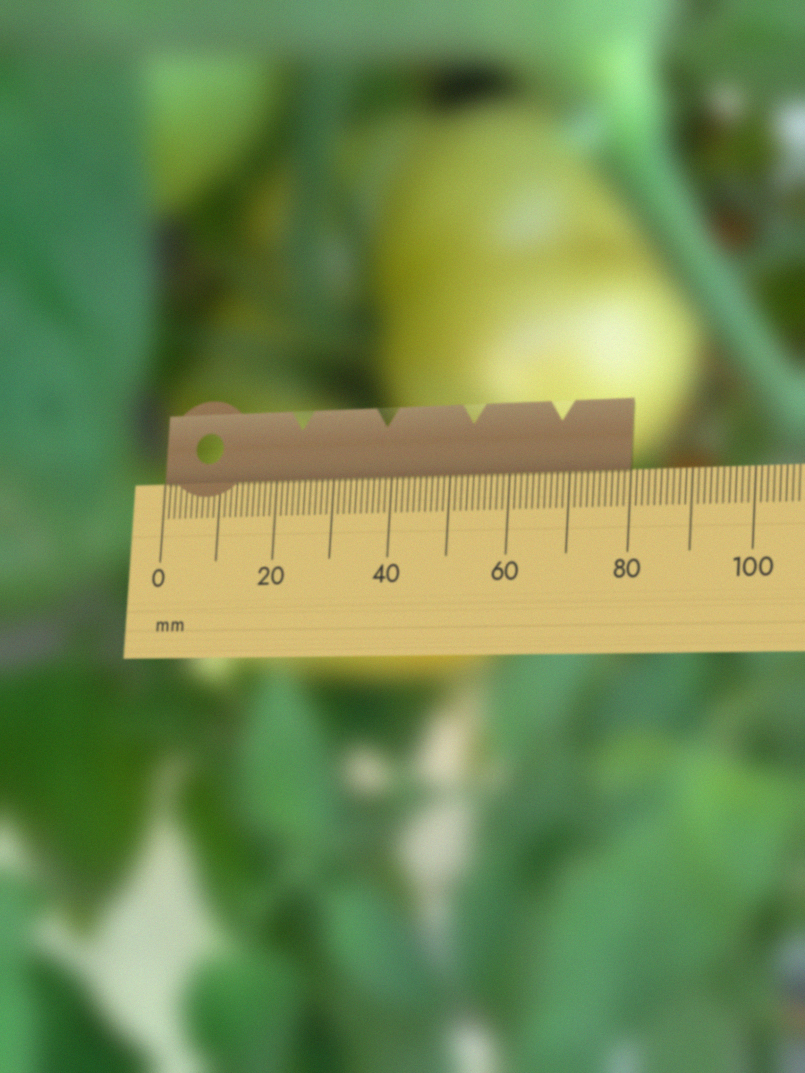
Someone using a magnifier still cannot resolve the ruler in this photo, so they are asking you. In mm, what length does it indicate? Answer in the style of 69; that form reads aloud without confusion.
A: 80
